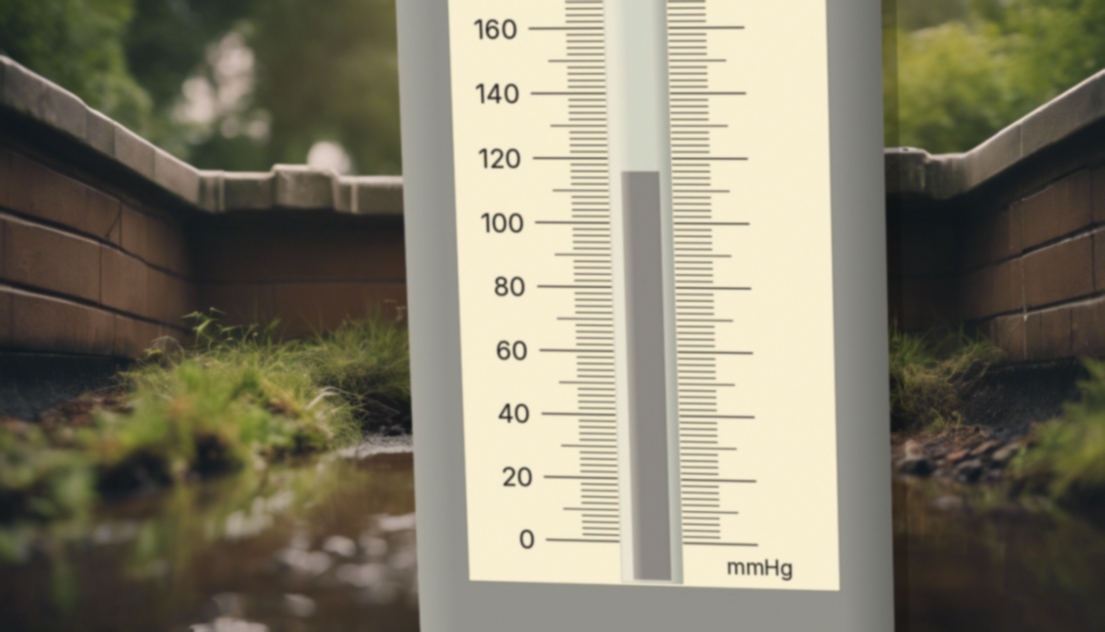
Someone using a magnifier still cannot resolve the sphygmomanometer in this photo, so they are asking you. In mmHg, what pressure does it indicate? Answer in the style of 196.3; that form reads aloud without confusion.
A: 116
